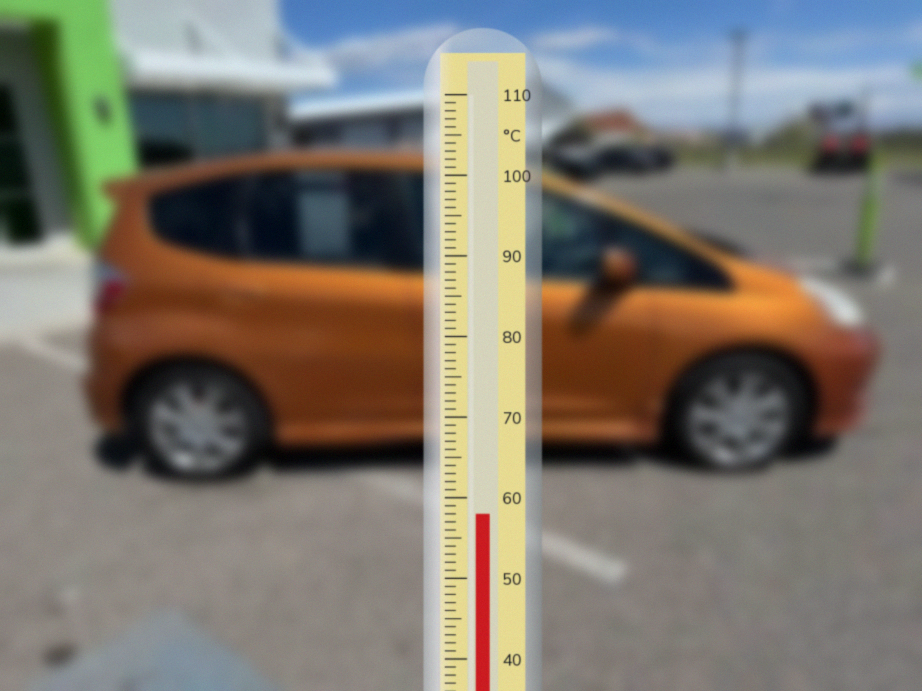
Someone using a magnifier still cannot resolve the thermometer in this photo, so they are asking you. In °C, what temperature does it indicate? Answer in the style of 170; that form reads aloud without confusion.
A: 58
